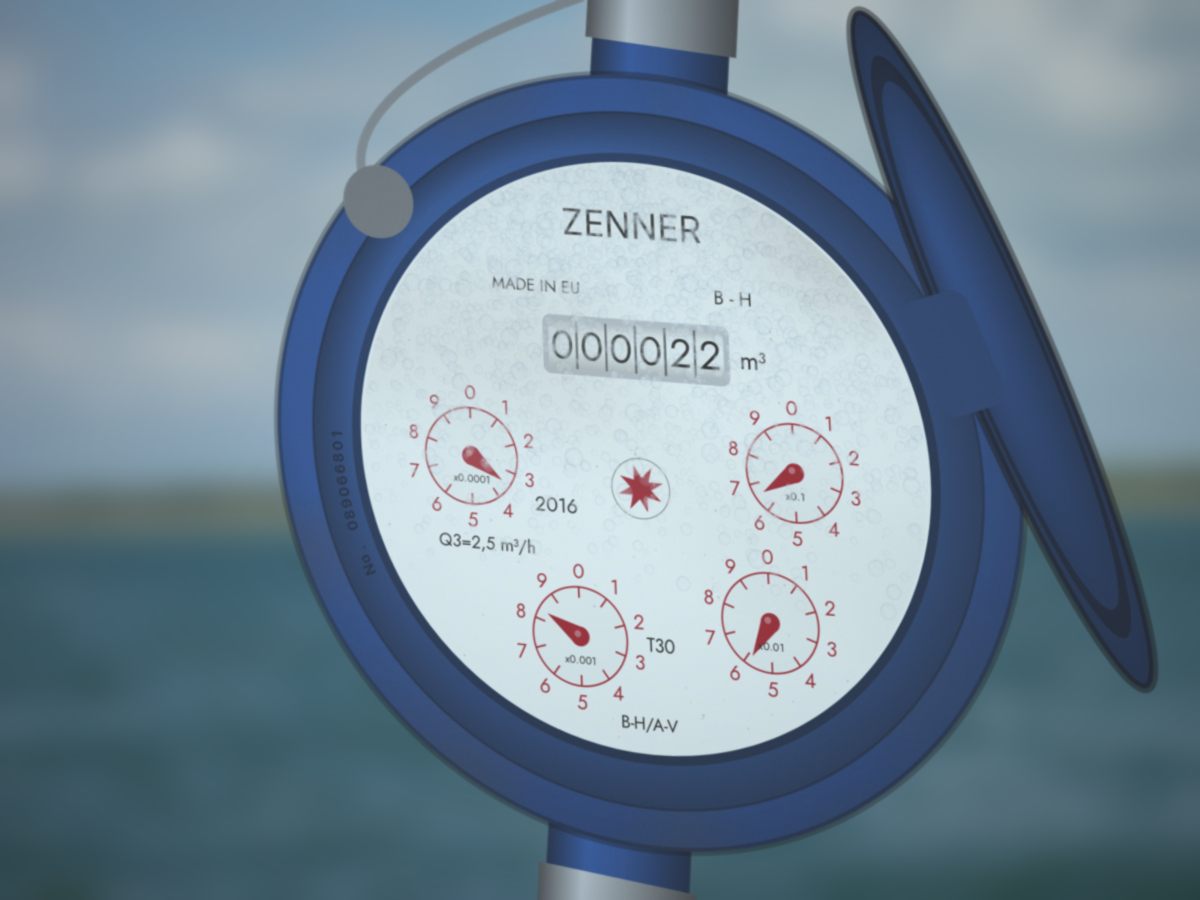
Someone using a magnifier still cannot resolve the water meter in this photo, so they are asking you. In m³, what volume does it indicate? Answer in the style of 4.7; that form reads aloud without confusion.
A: 22.6583
